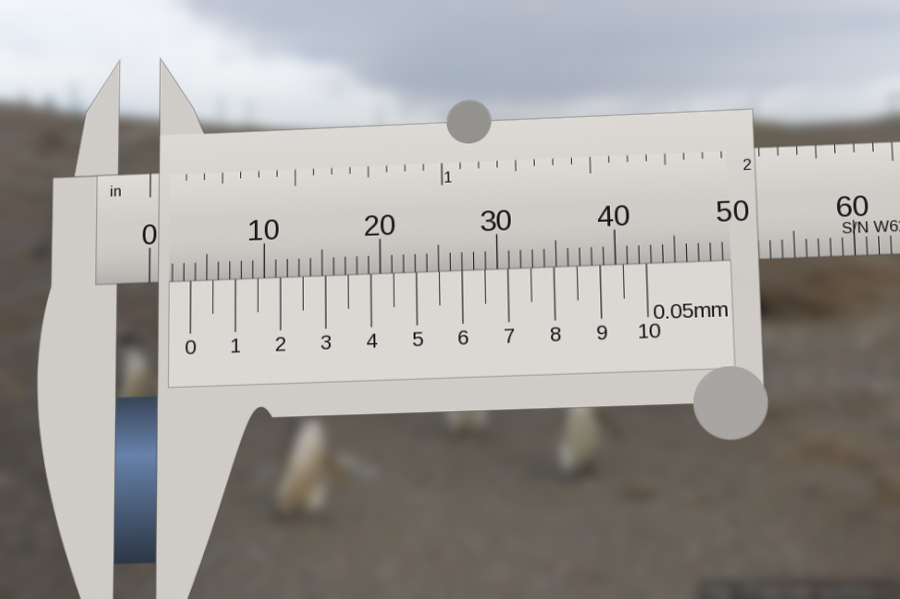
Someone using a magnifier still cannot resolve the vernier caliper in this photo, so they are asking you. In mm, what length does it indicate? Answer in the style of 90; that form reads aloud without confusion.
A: 3.6
